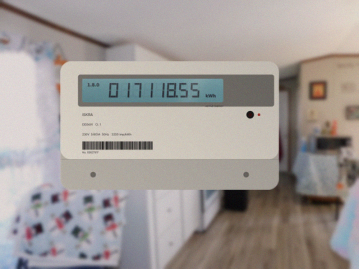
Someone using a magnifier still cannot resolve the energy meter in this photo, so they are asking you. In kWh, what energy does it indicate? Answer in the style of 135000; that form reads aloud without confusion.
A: 17118.55
